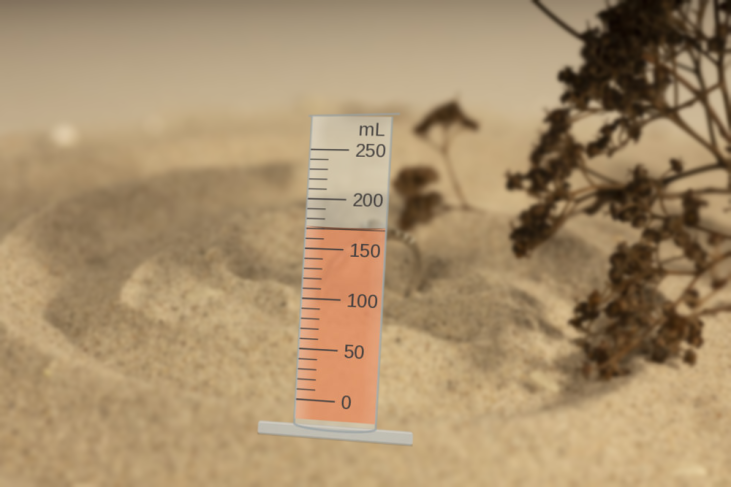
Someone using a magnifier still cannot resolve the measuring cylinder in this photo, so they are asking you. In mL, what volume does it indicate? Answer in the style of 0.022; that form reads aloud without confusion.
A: 170
